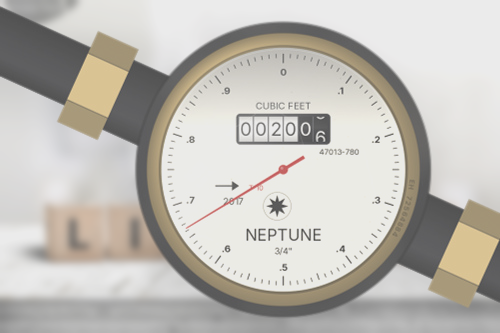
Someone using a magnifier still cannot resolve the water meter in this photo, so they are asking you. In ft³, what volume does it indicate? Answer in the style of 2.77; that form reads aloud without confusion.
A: 2005.66
